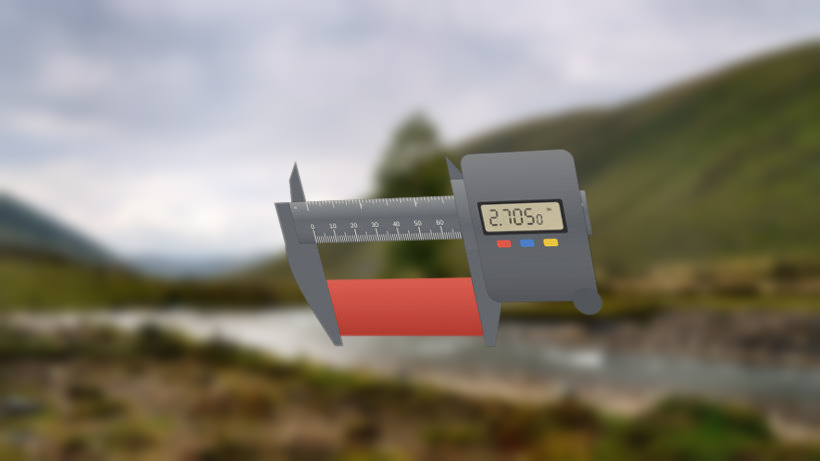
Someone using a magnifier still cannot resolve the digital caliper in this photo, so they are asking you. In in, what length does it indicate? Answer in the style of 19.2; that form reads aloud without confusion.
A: 2.7050
